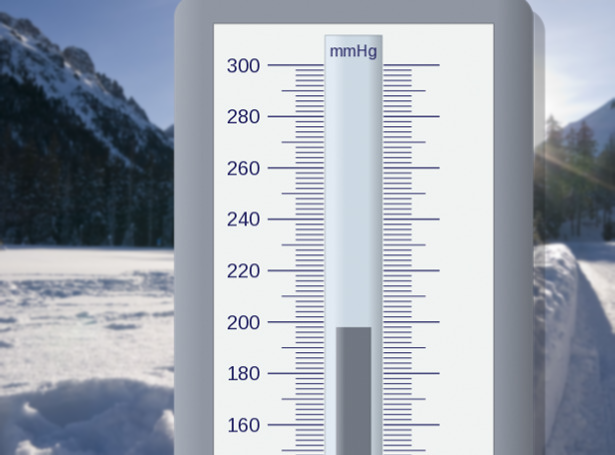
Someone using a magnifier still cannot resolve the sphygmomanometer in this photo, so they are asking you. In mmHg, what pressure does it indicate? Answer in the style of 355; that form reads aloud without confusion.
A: 198
